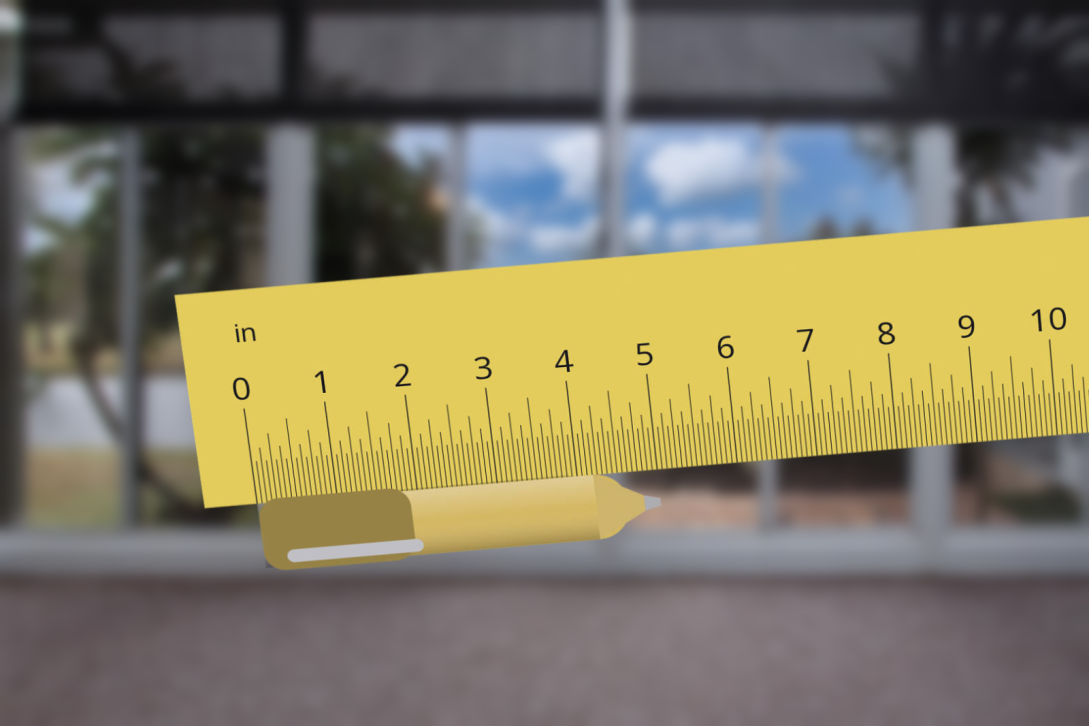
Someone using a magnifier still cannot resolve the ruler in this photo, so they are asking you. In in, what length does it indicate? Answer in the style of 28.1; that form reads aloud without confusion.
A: 5
